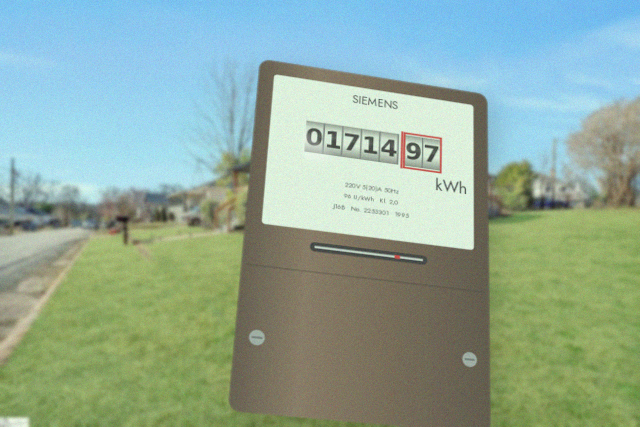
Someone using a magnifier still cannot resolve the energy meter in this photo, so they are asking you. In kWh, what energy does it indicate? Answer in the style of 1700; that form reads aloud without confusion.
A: 1714.97
